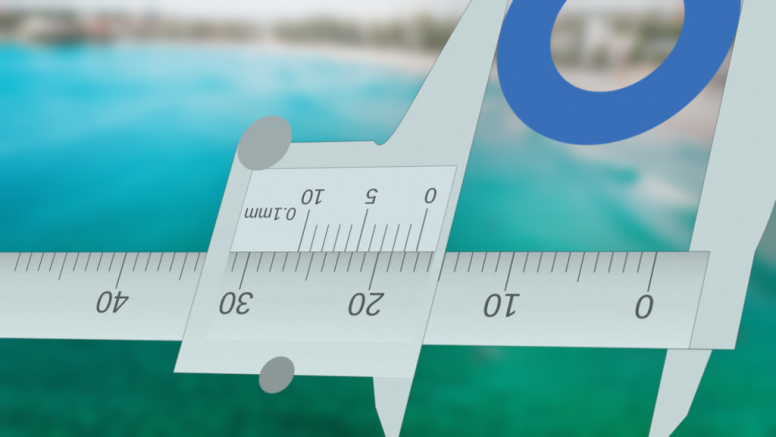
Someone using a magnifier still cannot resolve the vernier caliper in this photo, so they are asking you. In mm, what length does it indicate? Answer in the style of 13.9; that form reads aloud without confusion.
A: 17.2
